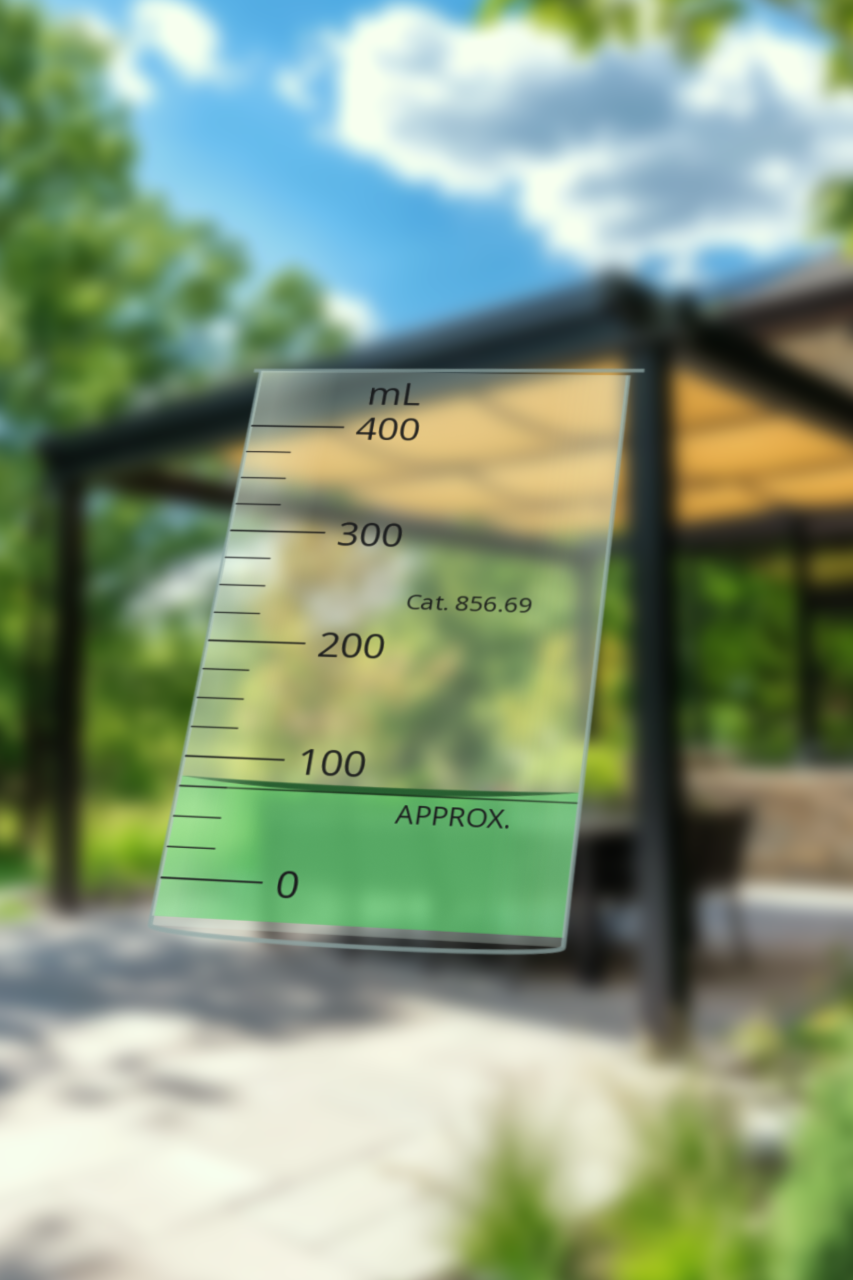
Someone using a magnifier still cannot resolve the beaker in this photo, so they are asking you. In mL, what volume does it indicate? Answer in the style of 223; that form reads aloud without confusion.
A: 75
